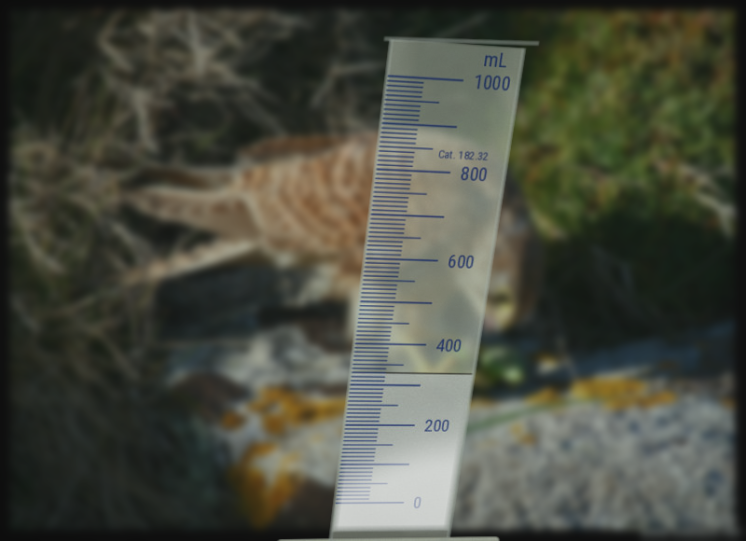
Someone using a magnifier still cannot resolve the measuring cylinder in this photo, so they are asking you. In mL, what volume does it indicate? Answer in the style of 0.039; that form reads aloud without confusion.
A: 330
